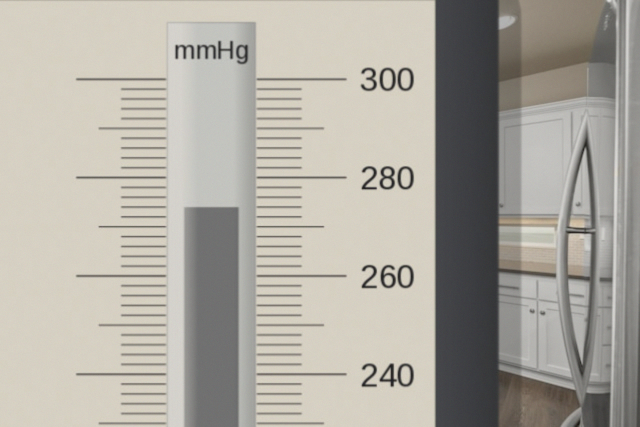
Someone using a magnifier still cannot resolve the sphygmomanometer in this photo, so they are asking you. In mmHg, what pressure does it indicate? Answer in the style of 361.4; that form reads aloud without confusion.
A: 274
